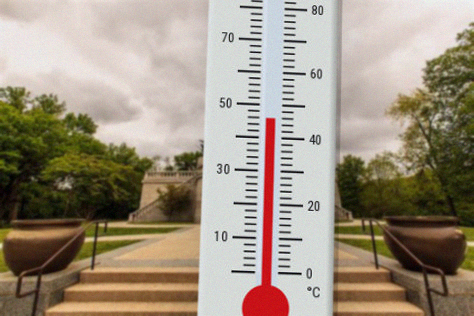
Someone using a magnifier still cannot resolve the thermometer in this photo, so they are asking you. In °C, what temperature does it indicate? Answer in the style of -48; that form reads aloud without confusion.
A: 46
